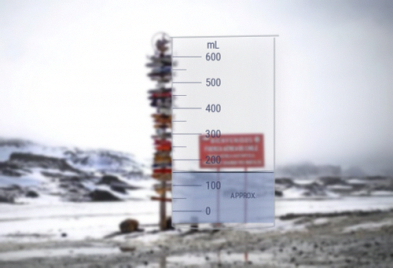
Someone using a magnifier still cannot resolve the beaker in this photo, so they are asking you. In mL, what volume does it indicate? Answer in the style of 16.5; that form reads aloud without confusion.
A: 150
